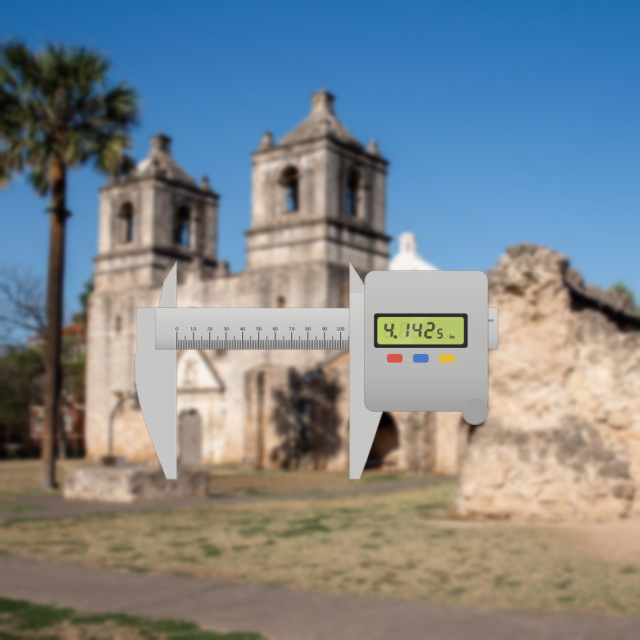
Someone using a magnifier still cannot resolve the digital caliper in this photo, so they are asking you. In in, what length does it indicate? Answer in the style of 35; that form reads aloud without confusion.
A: 4.1425
